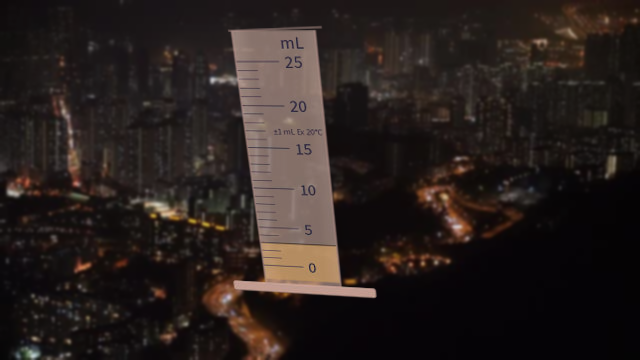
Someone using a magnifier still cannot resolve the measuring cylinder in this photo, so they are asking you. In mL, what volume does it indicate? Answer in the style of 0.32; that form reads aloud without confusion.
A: 3
